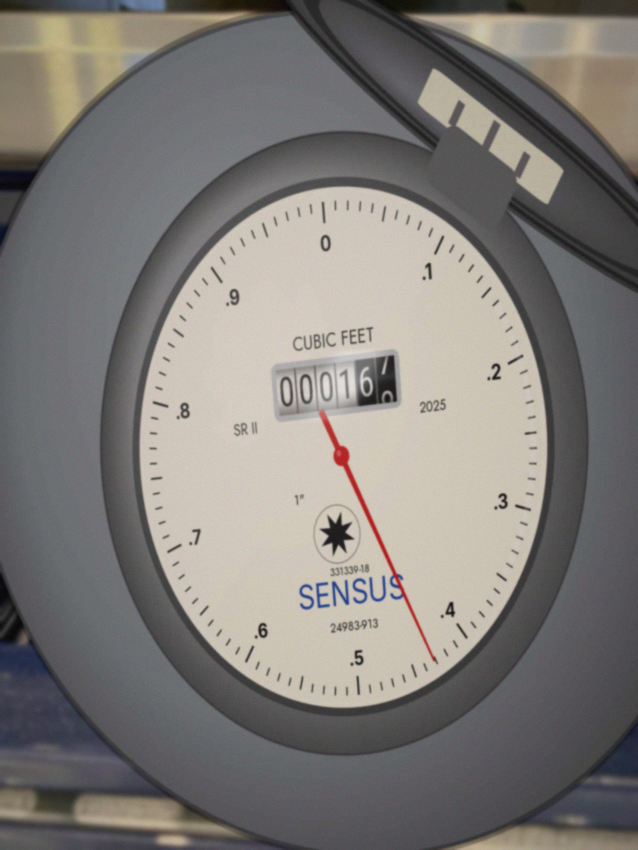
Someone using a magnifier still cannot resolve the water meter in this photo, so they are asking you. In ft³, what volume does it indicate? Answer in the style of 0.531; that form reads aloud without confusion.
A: 167.43
